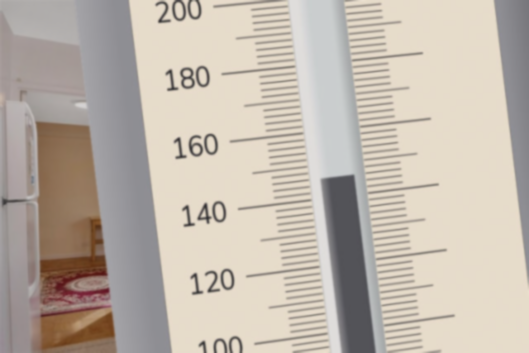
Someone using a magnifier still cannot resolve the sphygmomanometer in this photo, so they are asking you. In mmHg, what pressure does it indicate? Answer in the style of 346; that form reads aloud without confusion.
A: 146
